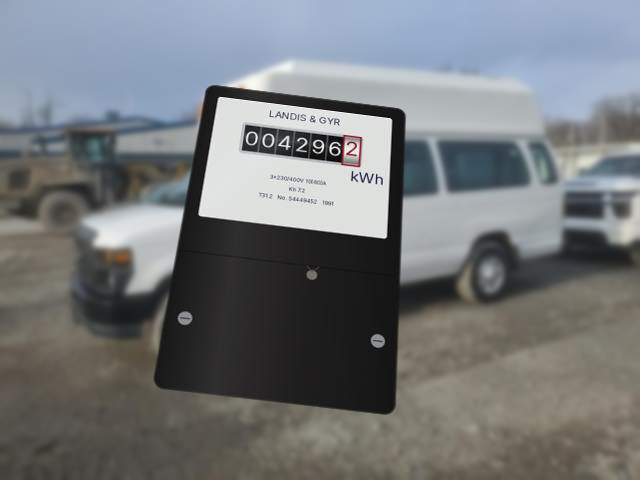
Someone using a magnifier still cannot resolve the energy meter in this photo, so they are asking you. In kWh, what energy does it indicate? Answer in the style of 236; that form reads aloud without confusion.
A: 4296.2
